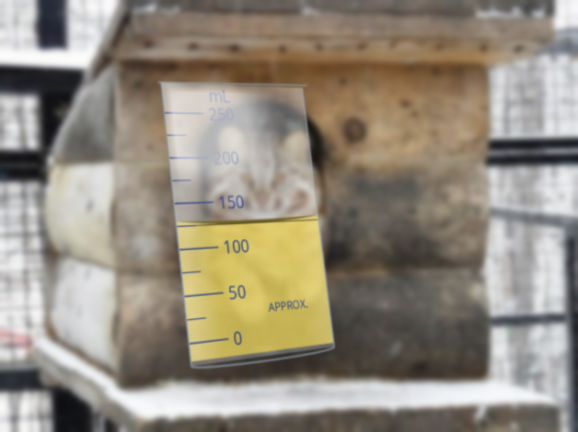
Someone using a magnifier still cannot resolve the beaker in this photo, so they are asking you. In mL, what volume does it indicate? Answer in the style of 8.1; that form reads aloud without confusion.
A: 125
